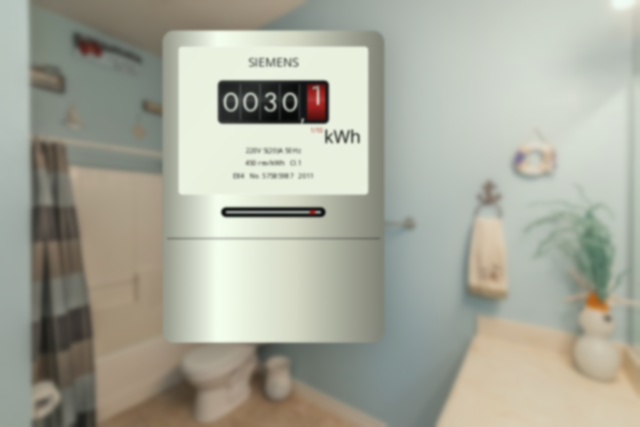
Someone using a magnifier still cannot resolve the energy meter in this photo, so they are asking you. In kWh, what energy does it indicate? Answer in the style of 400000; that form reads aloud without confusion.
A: 30.1
